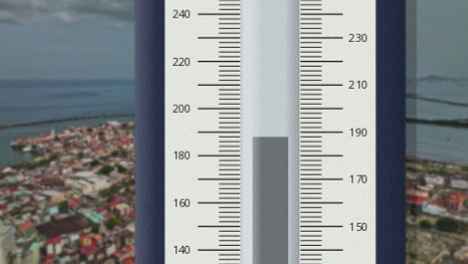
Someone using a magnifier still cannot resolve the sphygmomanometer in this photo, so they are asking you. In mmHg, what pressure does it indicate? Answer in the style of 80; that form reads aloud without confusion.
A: 188
